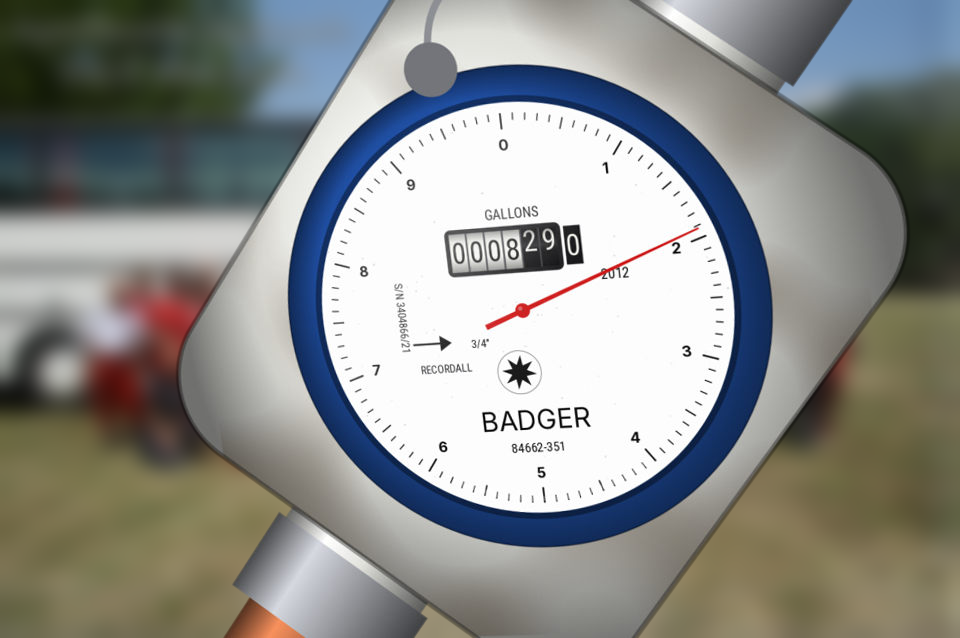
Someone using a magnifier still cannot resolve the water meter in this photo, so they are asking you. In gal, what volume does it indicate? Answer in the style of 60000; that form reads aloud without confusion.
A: 8291.9
